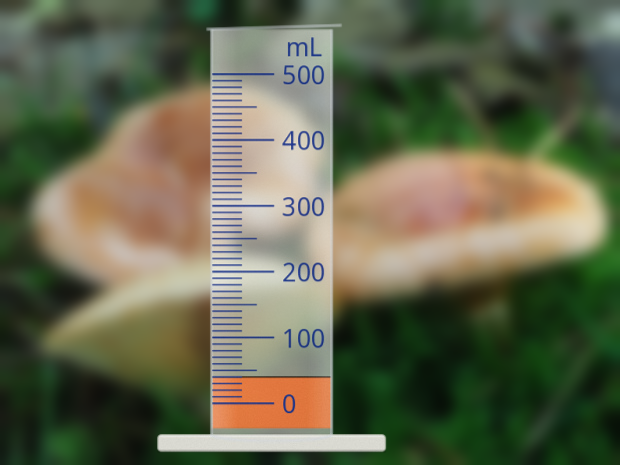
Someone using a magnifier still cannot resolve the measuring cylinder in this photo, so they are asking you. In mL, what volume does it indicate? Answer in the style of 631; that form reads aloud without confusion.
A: 40
